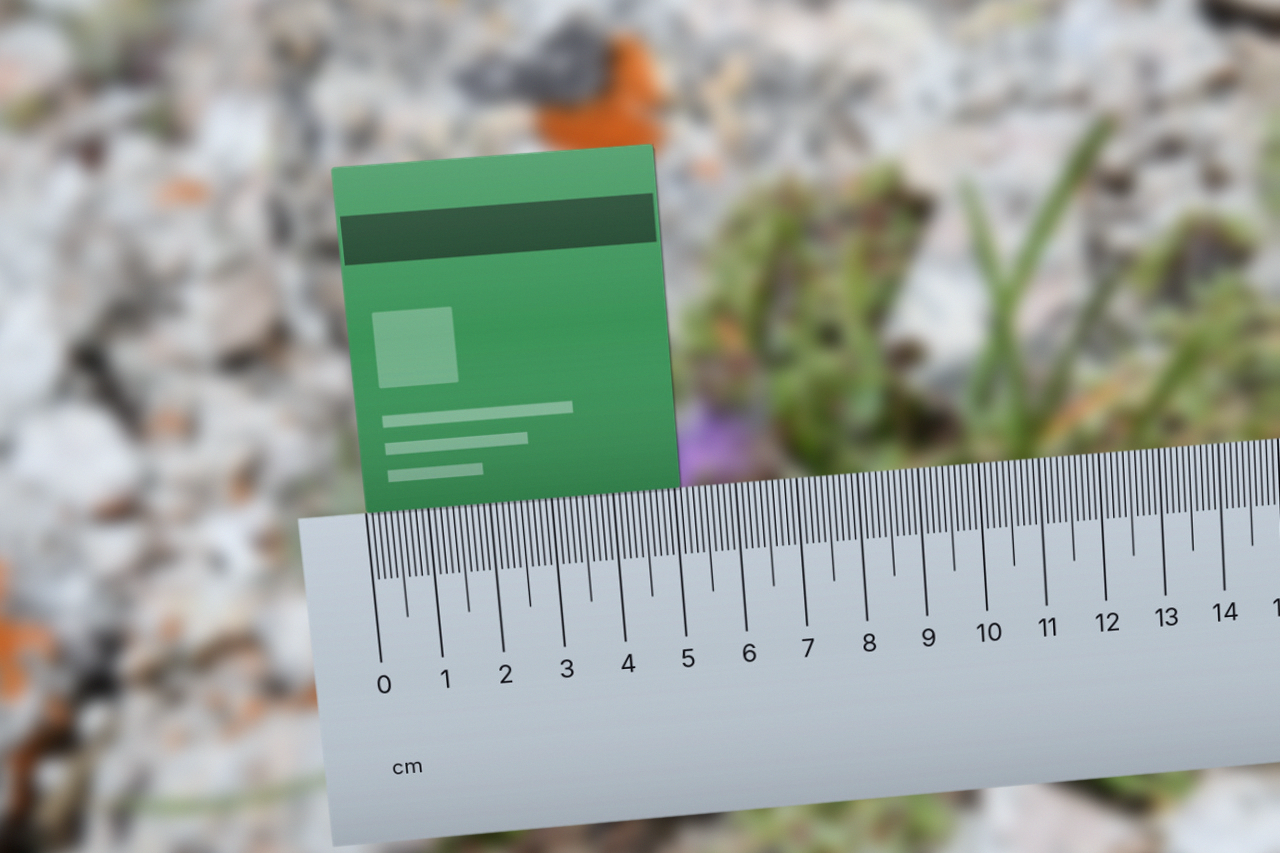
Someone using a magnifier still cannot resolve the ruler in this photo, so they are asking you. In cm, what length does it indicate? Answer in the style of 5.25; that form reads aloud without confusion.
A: 5.1
